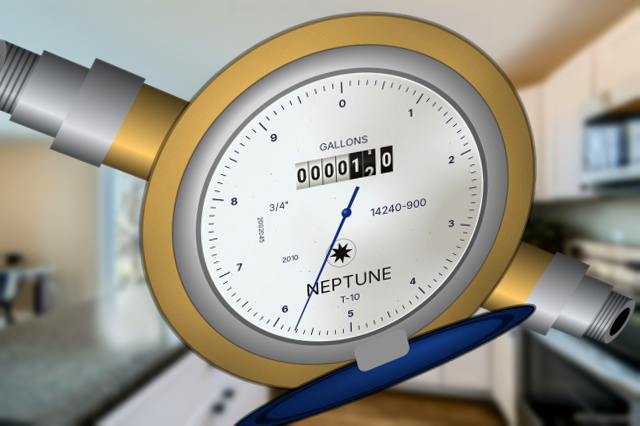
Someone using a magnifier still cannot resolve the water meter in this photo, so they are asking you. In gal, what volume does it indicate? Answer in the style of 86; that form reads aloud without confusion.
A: 115.7
